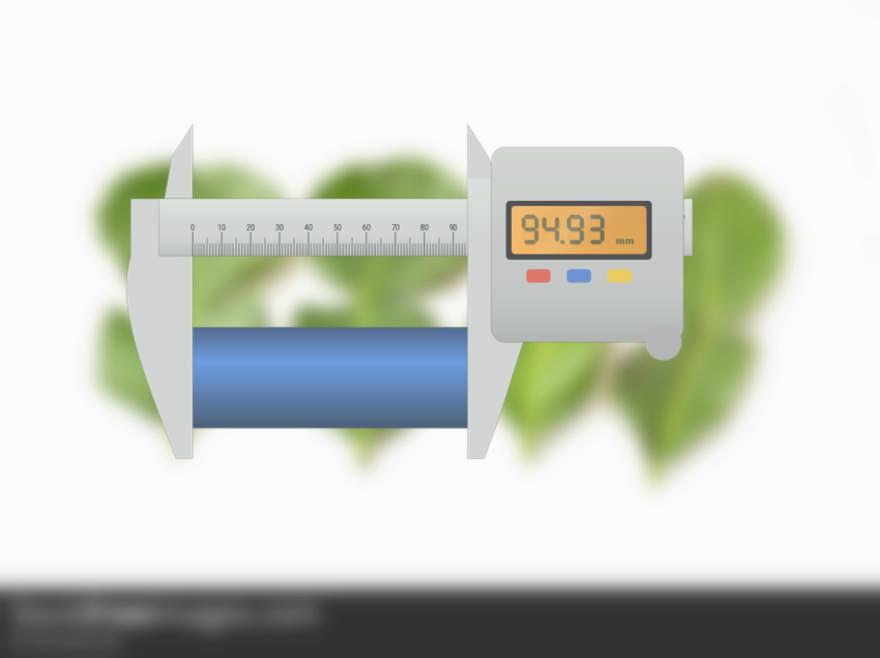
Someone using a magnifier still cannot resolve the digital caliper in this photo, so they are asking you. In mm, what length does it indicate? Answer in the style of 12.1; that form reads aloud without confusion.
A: 94.93
